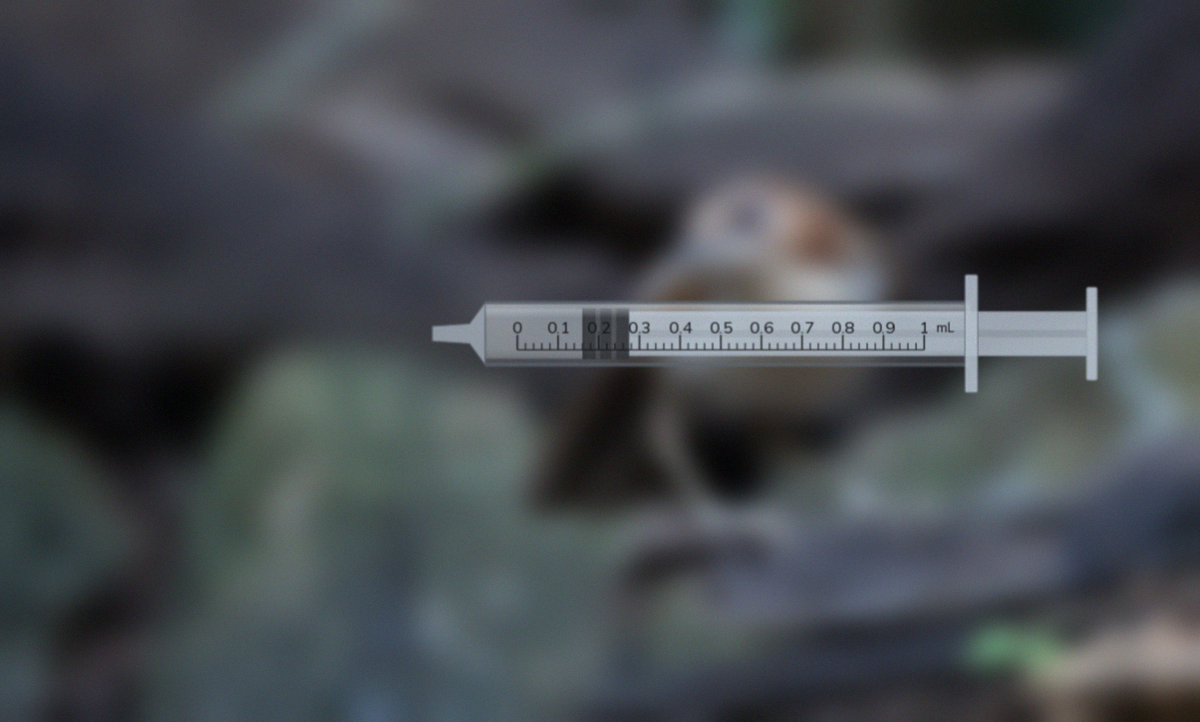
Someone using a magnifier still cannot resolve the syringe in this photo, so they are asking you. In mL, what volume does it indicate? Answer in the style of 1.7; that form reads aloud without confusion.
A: 0.16
